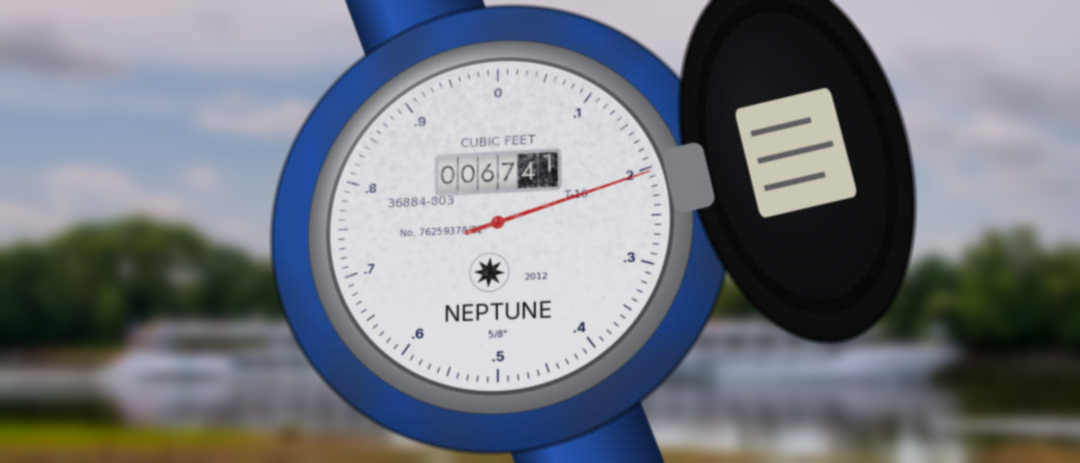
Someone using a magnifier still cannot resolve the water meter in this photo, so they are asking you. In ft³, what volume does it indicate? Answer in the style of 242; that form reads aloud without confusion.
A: 6741.20
